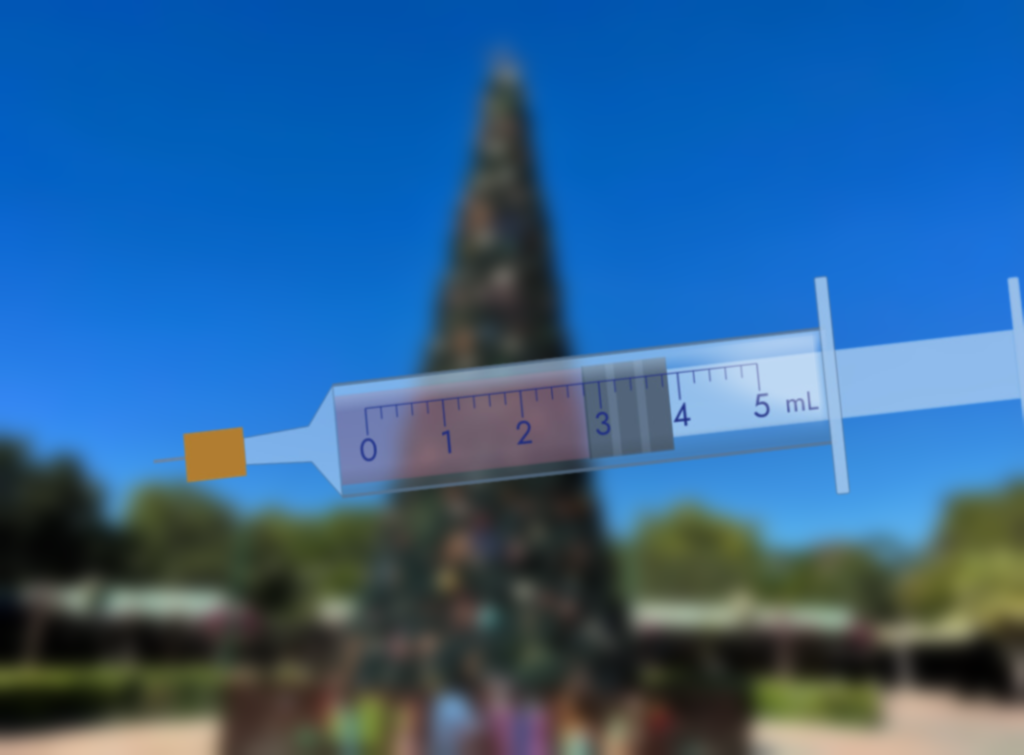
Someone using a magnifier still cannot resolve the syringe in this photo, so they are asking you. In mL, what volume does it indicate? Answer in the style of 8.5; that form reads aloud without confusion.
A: 2.8
